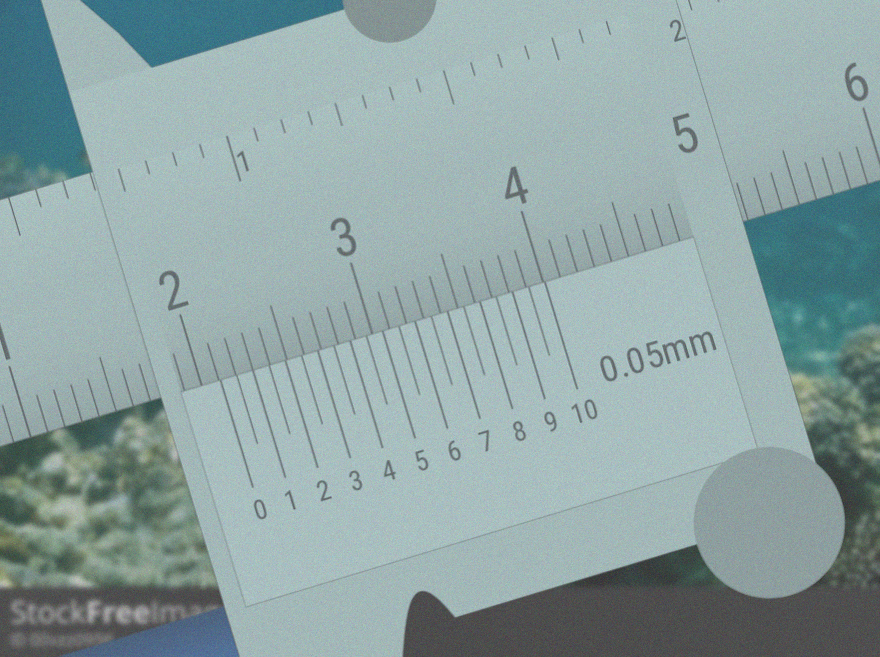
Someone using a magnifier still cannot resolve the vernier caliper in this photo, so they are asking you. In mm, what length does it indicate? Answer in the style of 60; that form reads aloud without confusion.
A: 21.1
